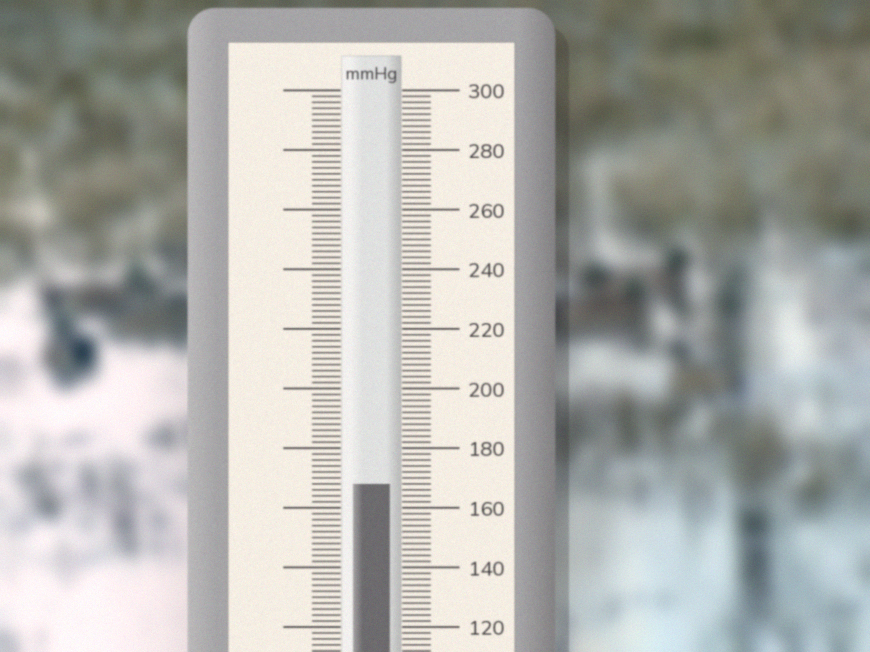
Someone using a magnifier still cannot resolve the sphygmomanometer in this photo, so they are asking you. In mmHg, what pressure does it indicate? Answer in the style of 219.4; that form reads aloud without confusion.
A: 168
